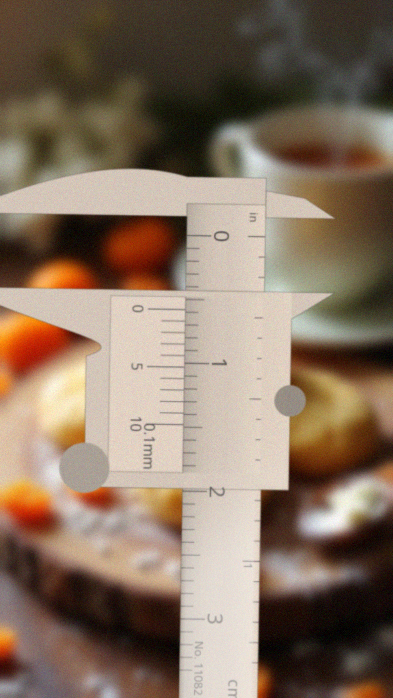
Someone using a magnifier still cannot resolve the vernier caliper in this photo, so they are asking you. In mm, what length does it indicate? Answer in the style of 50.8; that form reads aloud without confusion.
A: 5.8
